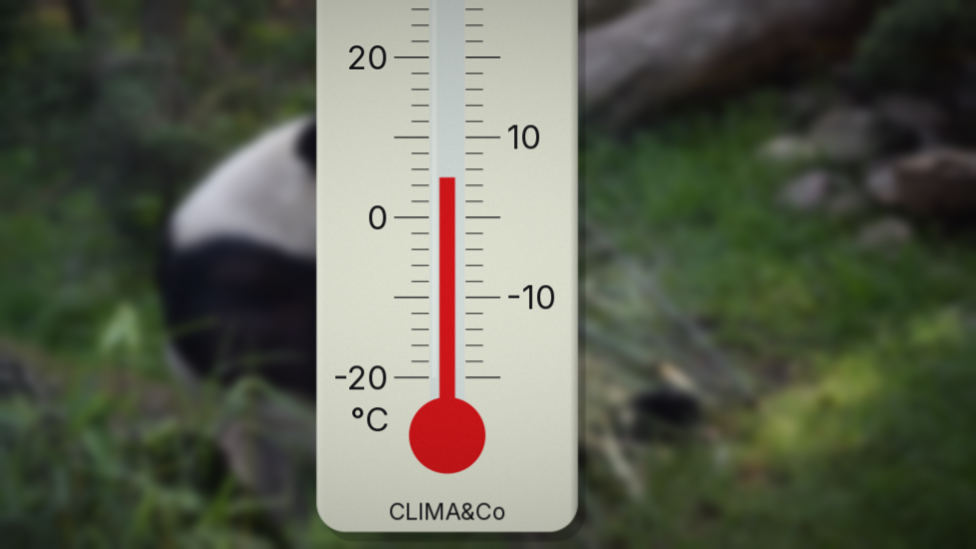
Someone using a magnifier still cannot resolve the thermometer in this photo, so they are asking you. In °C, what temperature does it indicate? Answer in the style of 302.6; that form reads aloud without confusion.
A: 5
